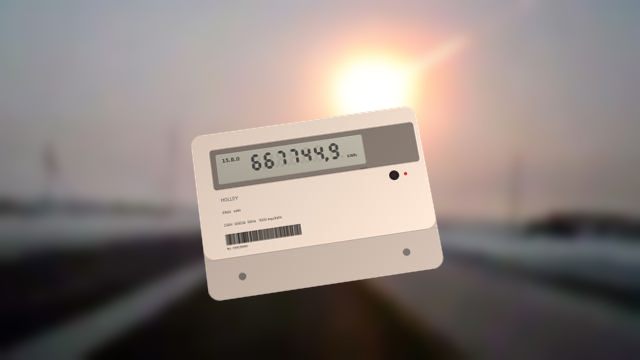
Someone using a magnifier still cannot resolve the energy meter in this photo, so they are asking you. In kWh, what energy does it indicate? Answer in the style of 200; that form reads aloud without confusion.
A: 667744.9
